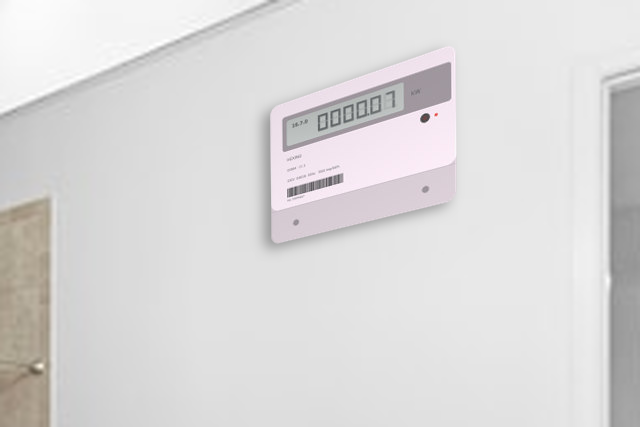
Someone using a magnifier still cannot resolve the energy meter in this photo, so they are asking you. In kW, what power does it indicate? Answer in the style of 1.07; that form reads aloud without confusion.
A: 0.07
